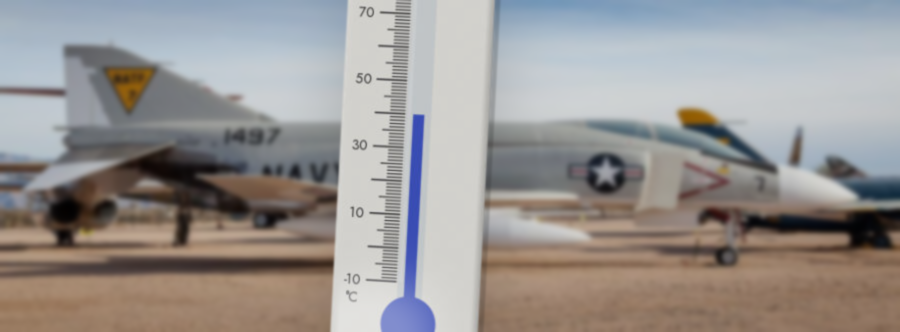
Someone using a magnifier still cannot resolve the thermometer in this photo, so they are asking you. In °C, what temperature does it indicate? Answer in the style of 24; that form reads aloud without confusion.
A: 40
